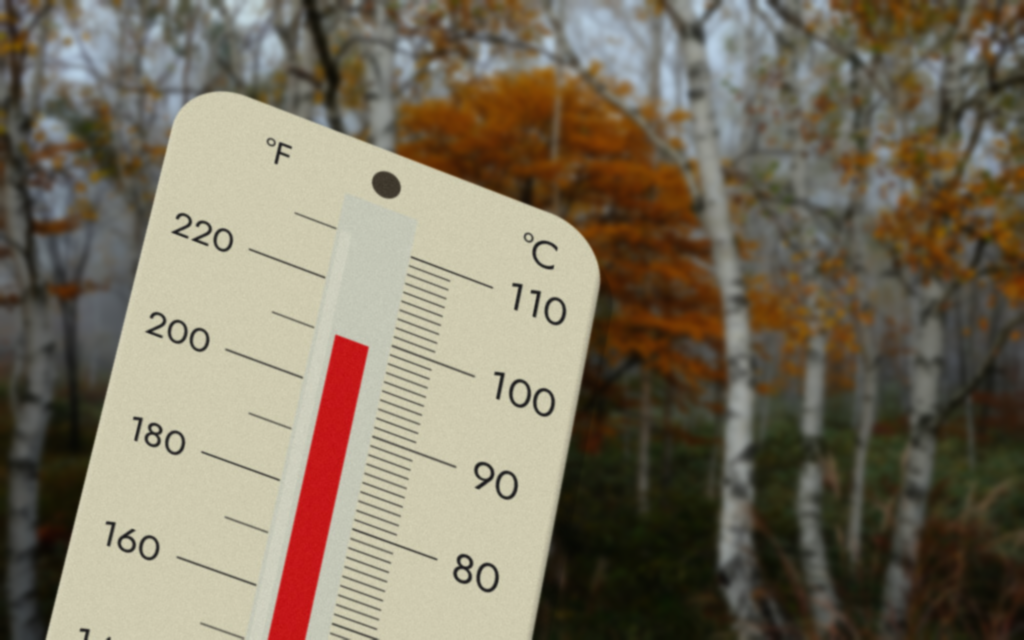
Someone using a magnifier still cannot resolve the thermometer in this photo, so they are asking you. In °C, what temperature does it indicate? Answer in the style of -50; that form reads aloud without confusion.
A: 99
